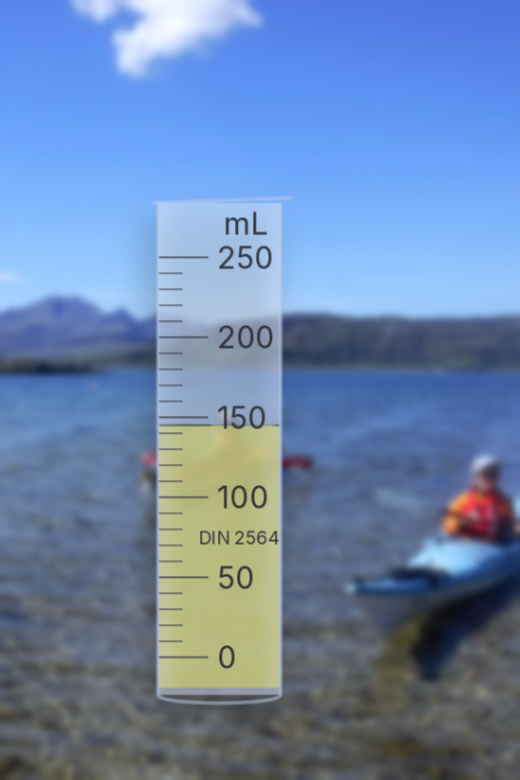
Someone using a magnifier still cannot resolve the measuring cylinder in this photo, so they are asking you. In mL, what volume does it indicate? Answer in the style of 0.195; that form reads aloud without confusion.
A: 145
